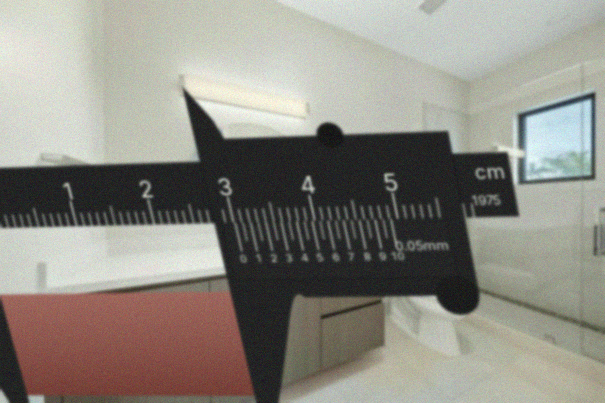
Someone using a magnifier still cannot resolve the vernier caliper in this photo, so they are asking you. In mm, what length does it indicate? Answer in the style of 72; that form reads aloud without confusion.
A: 30.2
